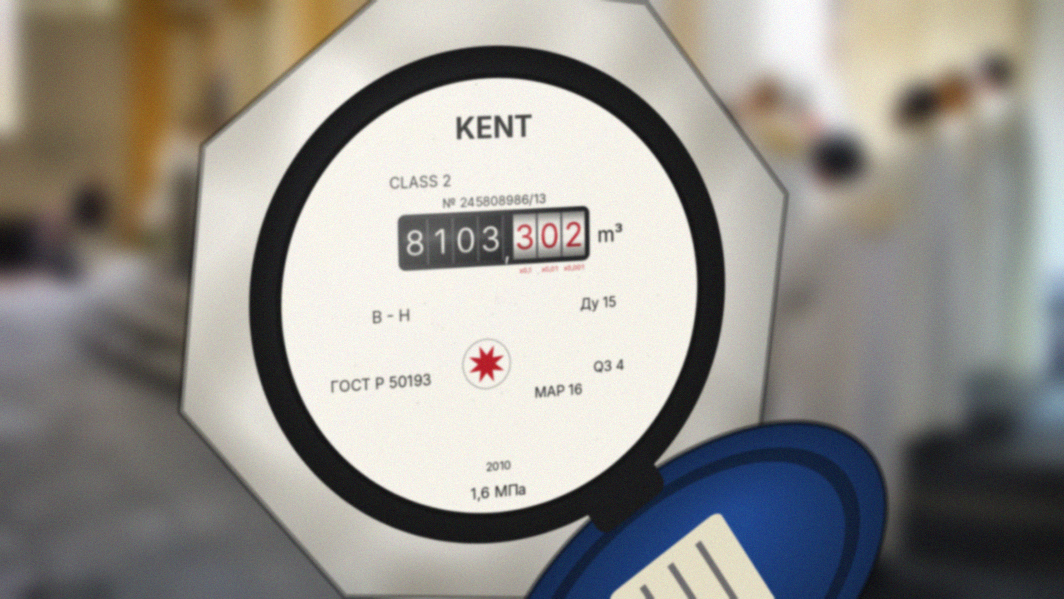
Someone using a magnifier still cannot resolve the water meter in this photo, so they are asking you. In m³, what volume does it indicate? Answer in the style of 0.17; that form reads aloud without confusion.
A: 8103.302
